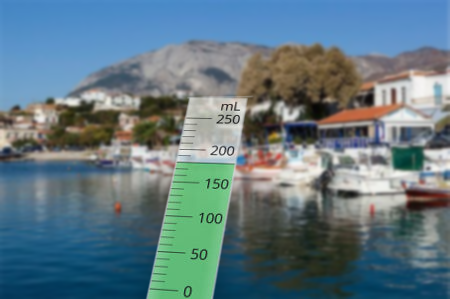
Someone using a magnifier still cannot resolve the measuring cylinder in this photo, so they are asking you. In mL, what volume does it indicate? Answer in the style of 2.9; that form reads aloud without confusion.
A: 180
